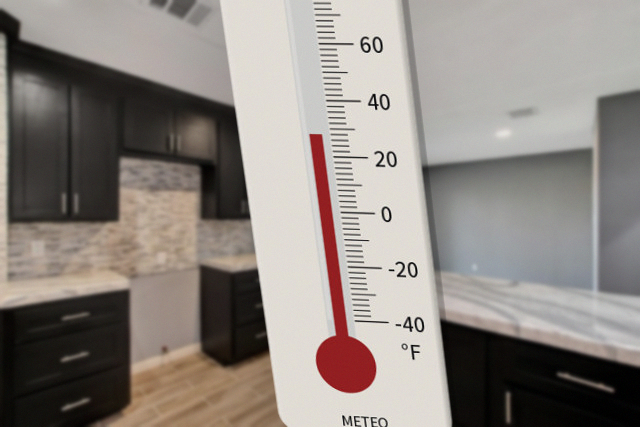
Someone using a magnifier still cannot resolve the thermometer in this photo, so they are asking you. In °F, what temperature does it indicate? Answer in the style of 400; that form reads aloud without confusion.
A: 28
